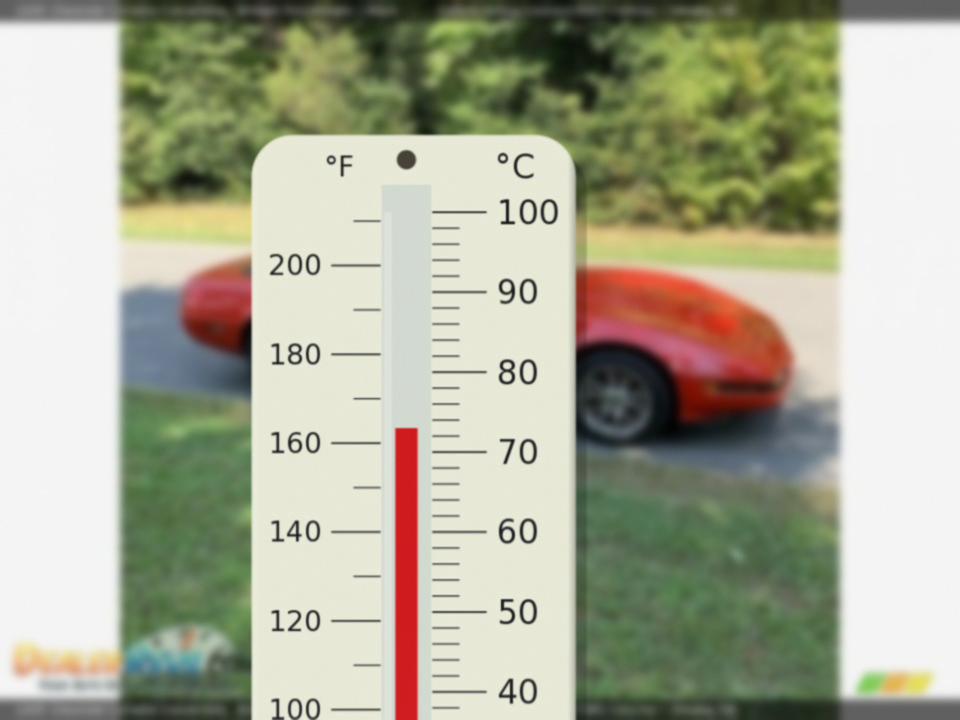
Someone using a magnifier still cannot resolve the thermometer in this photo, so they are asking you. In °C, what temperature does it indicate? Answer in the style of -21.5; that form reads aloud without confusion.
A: 73
